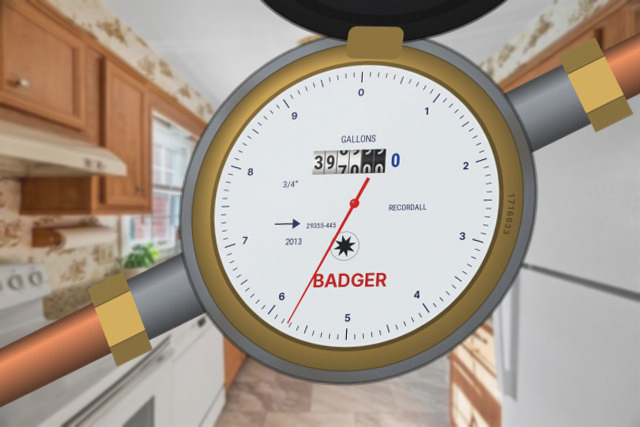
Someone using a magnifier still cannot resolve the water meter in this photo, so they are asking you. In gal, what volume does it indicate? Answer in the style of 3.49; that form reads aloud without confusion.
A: 3969995.7
